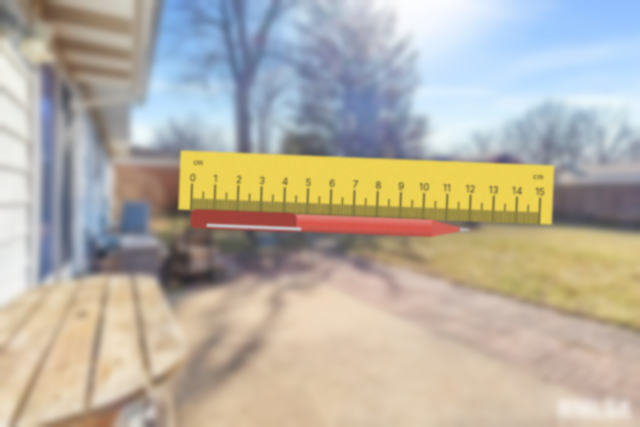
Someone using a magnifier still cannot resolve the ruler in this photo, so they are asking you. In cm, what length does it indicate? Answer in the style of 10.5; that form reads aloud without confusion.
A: 12
